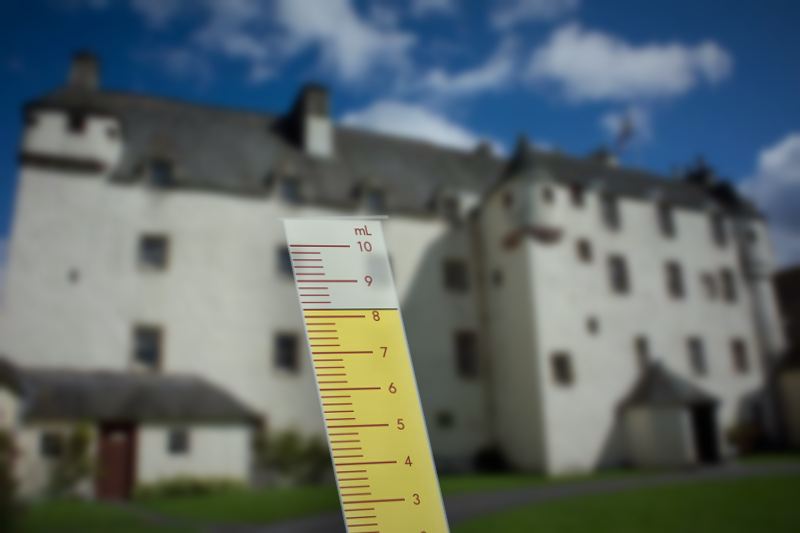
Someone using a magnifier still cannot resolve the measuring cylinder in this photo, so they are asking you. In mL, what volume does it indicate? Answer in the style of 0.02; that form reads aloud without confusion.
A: 8.2
